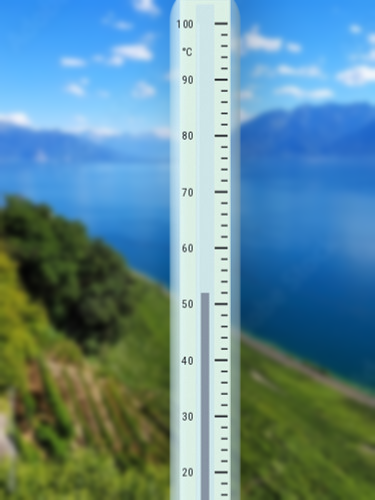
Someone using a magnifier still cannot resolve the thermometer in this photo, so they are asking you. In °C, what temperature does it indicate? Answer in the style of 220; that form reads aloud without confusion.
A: 52
